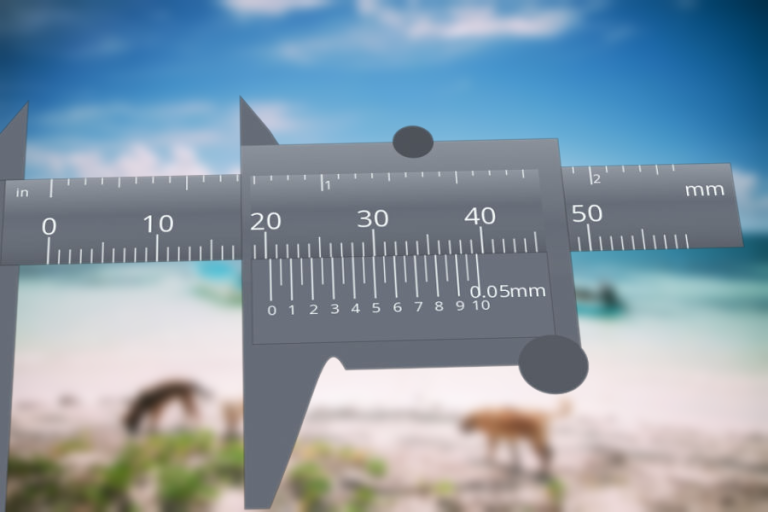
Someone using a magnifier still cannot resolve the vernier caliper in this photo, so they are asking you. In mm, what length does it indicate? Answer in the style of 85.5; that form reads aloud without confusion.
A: 20.4
